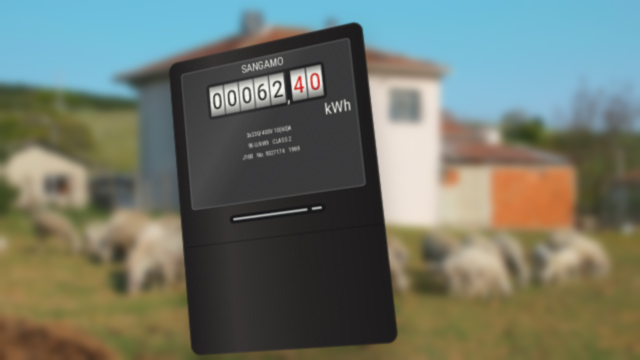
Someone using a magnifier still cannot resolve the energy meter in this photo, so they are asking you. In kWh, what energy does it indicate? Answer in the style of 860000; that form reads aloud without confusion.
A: 62.40
